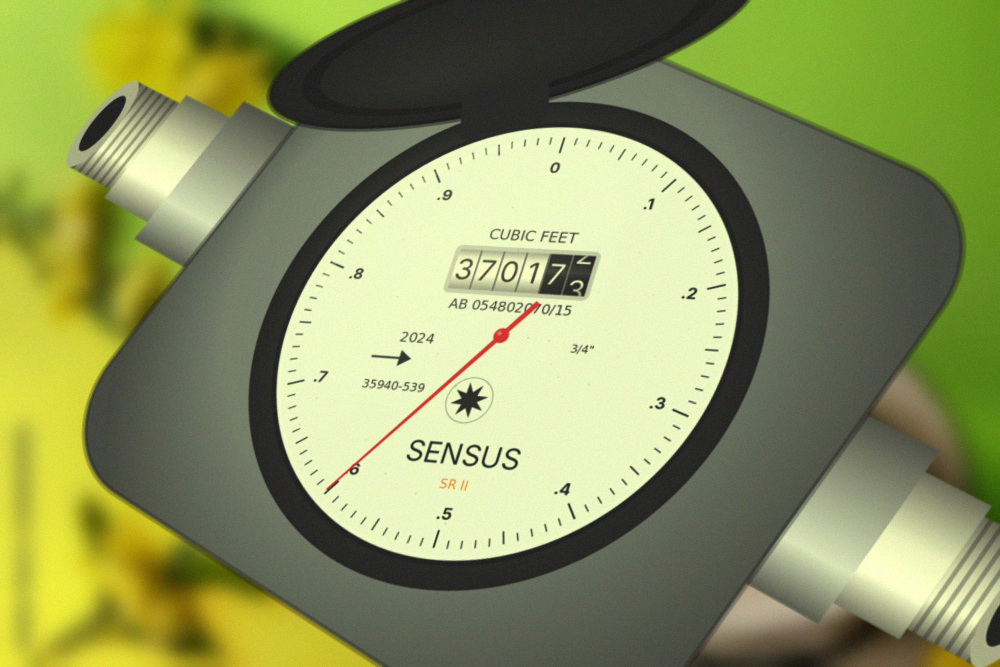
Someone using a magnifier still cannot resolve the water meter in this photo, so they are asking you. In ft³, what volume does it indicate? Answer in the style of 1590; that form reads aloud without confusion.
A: 370172.60
